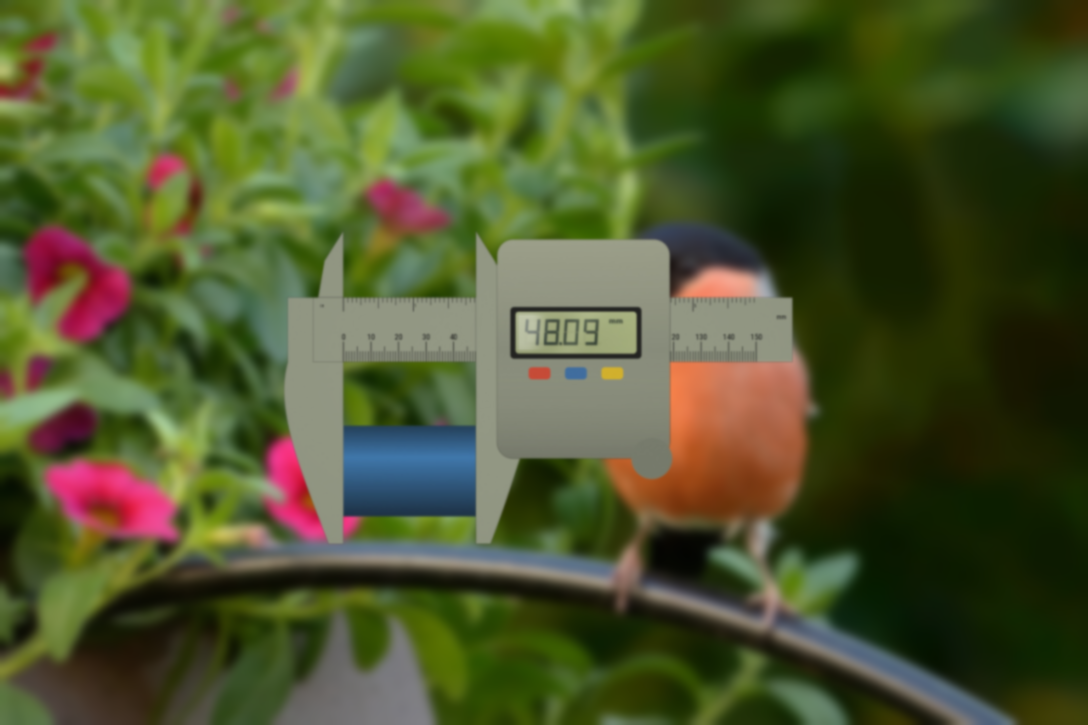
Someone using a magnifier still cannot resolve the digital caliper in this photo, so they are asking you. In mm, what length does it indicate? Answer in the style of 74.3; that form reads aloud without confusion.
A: 48.09
